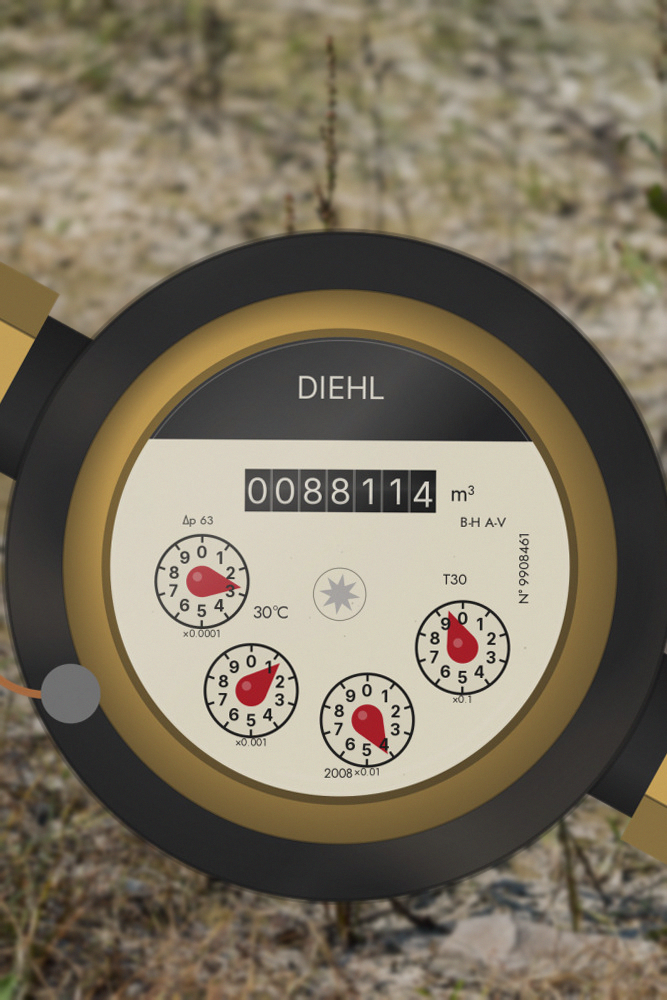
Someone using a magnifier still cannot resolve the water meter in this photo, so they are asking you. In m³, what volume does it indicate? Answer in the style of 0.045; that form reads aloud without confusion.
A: 88113.9412
